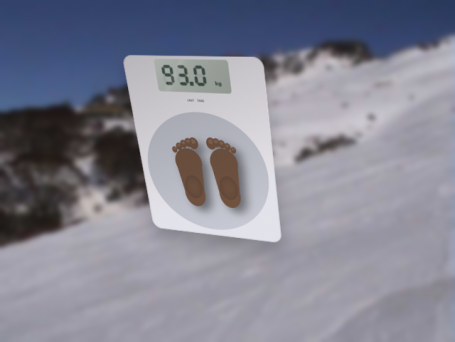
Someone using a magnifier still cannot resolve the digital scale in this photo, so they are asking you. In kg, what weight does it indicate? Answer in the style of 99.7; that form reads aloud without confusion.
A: 93.0
